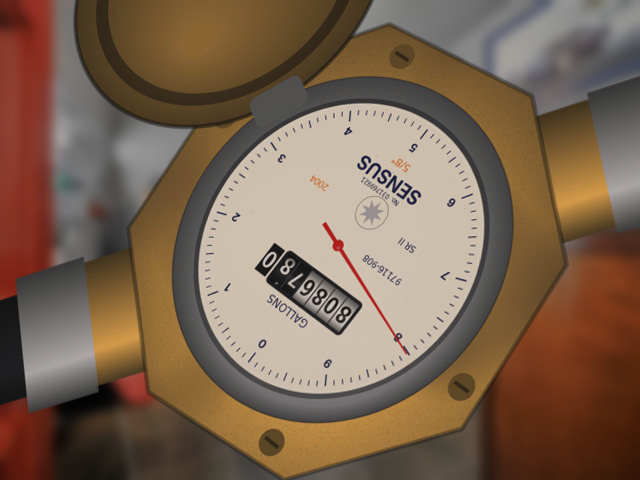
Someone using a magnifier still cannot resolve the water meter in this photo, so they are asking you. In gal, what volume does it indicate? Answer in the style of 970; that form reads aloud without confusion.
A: 8086778.0
